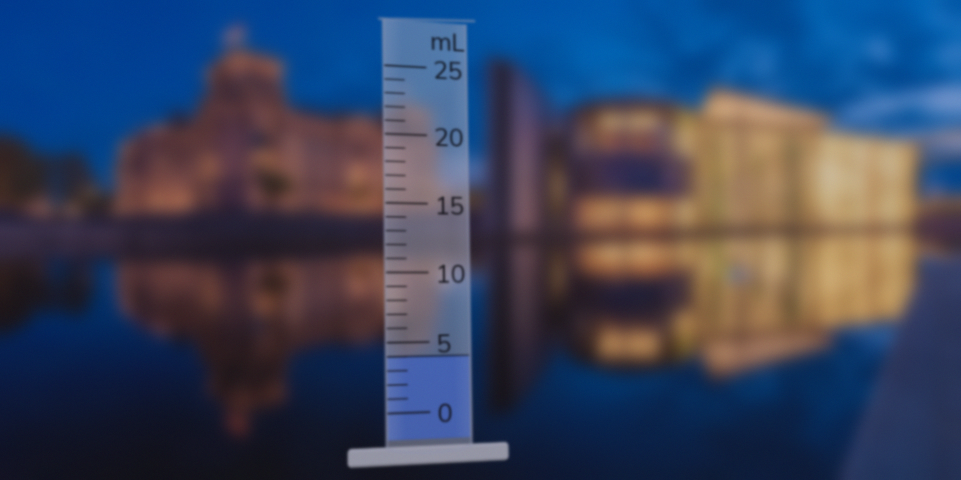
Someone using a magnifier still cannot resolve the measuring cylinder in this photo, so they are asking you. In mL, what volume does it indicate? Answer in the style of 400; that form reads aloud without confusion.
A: 4
